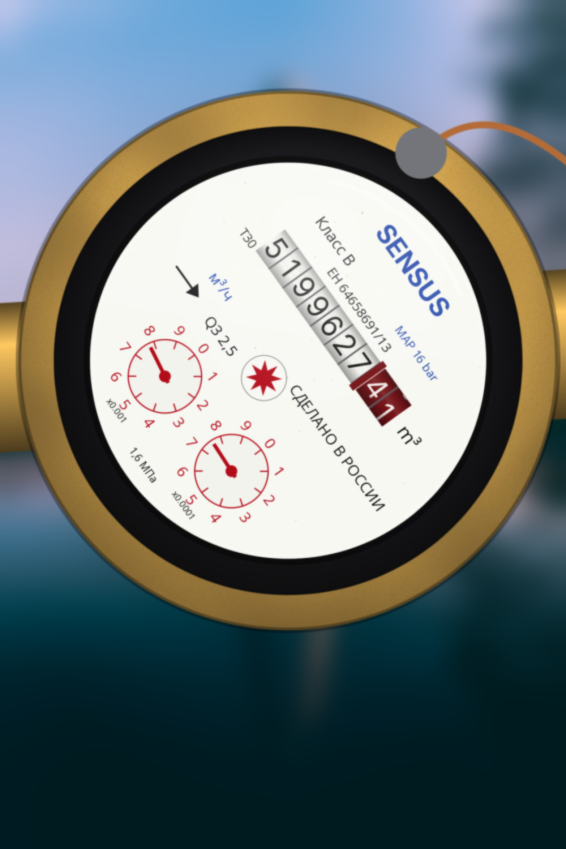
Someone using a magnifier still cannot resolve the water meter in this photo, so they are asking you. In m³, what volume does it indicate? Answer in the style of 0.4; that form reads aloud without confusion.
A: 5199627.4077
